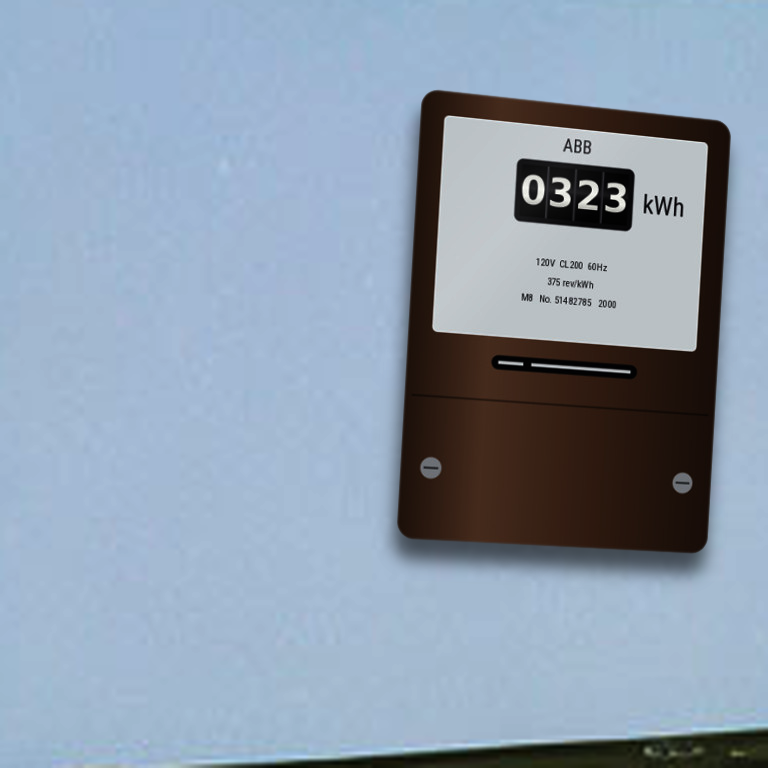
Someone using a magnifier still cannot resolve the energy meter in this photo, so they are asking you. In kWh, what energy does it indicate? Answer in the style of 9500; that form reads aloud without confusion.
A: 323
